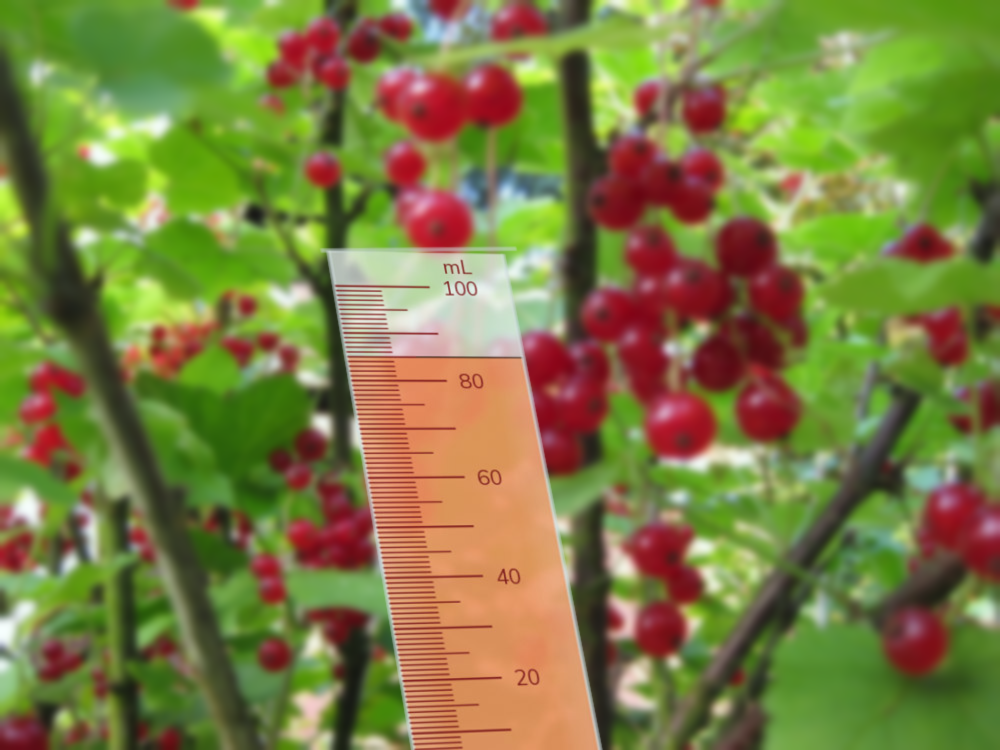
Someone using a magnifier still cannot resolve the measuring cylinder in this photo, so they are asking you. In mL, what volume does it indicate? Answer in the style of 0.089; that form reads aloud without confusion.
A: 85
